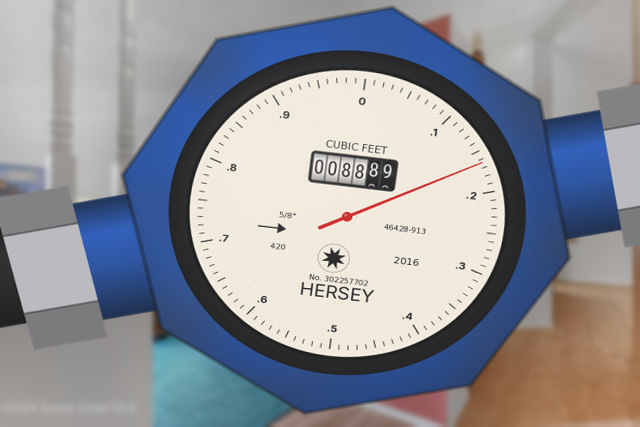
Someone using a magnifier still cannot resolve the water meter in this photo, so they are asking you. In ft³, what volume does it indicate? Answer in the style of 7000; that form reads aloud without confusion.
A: 8889.16
